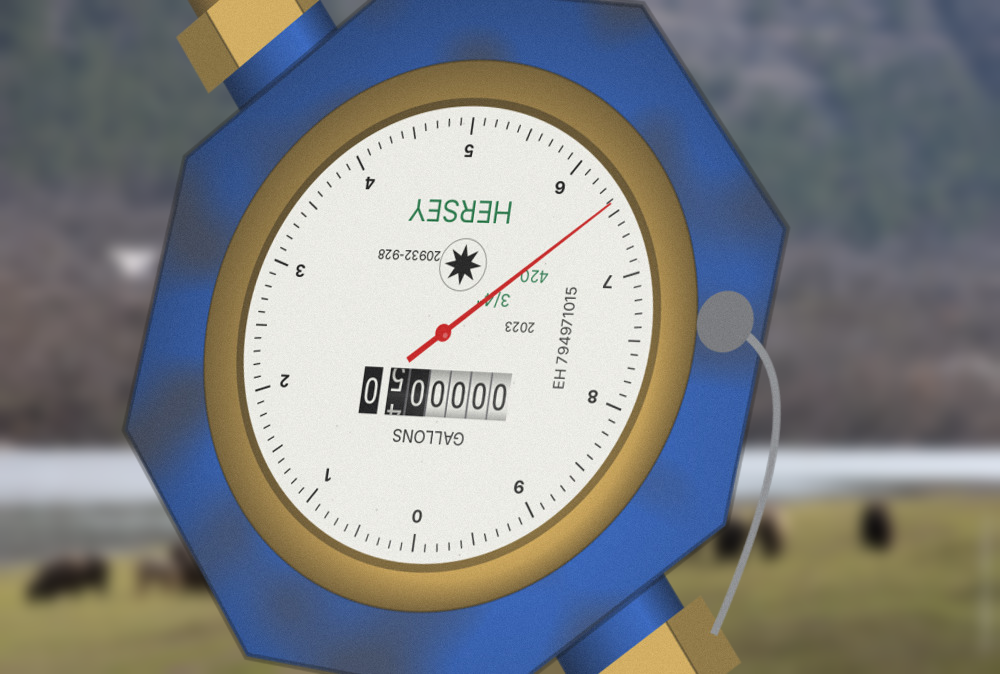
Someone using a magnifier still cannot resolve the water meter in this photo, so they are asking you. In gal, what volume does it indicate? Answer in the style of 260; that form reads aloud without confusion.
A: 46.4
